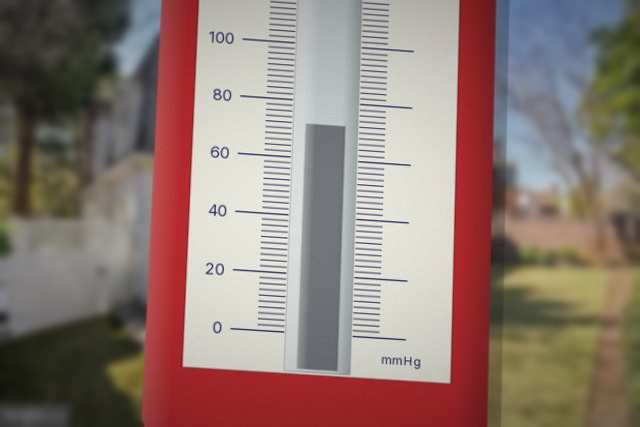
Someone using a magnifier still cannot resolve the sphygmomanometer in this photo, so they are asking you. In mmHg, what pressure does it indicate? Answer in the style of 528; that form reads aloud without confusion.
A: 72
